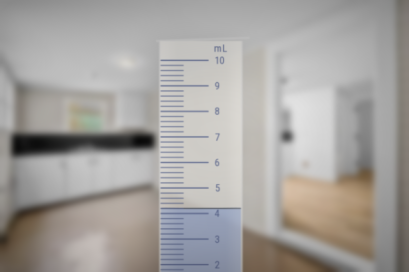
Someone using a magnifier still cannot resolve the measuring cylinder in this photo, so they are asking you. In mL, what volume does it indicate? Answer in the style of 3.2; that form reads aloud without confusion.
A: 4.2
